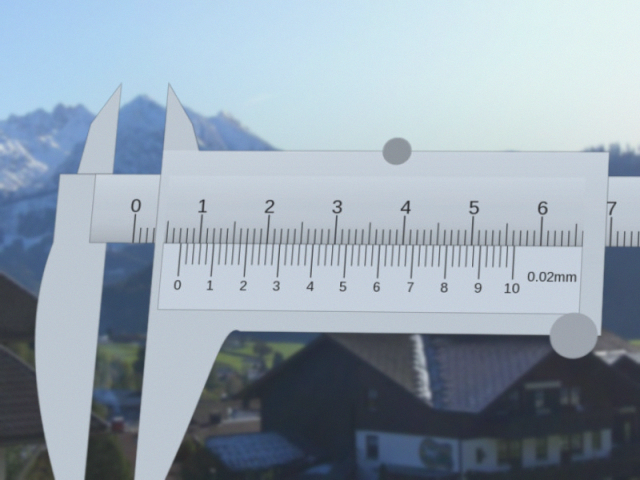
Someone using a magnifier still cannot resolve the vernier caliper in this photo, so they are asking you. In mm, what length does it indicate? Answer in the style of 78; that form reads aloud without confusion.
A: 7.2
